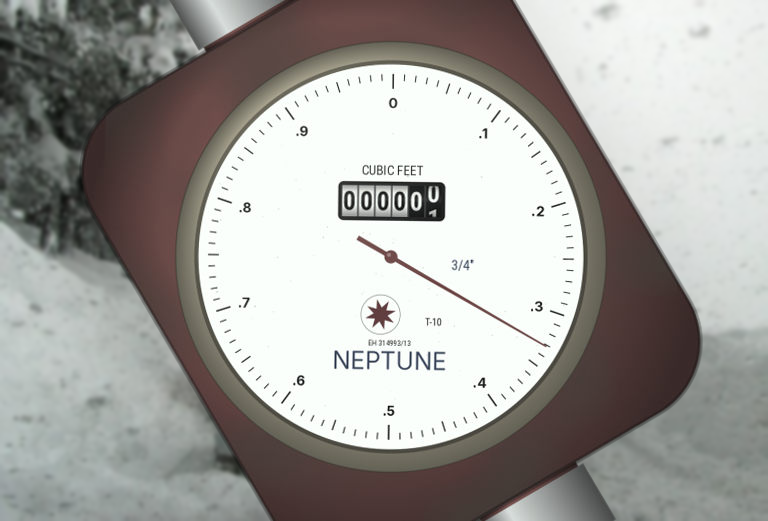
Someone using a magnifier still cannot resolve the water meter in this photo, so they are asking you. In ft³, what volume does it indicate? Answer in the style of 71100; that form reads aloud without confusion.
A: 0.33
